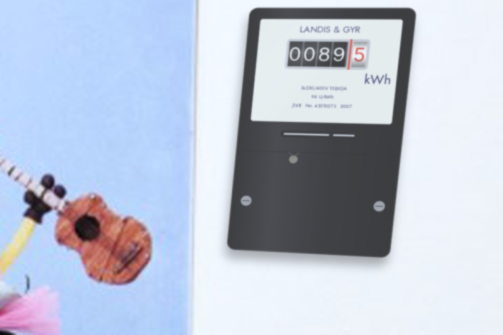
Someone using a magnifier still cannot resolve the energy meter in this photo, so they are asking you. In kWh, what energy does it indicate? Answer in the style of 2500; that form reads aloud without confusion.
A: 89.5
